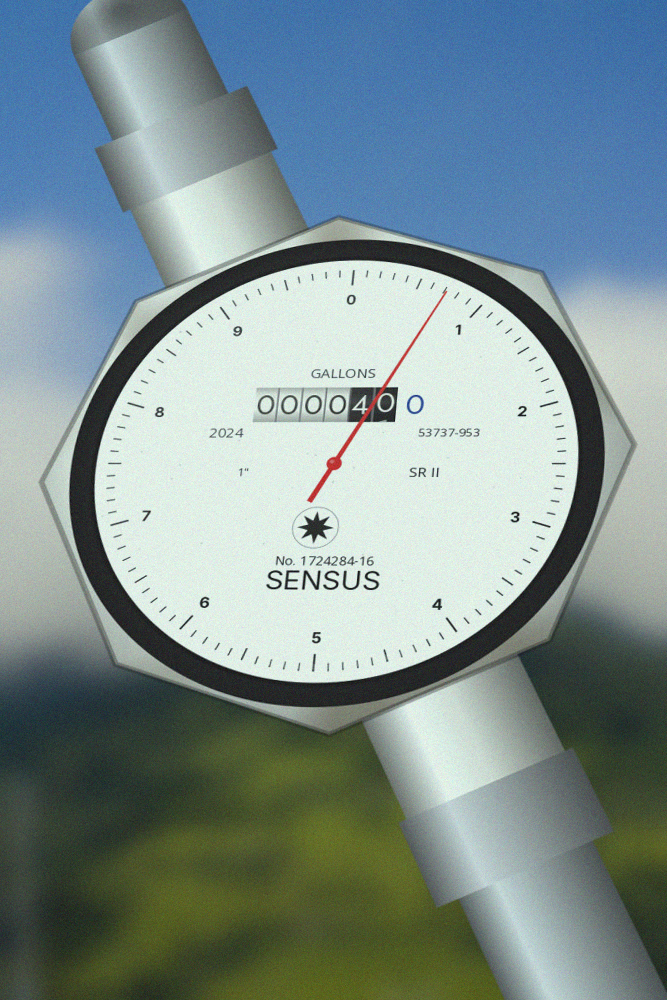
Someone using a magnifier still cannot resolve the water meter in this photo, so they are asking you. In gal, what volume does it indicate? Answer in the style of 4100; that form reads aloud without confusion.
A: 400.7
